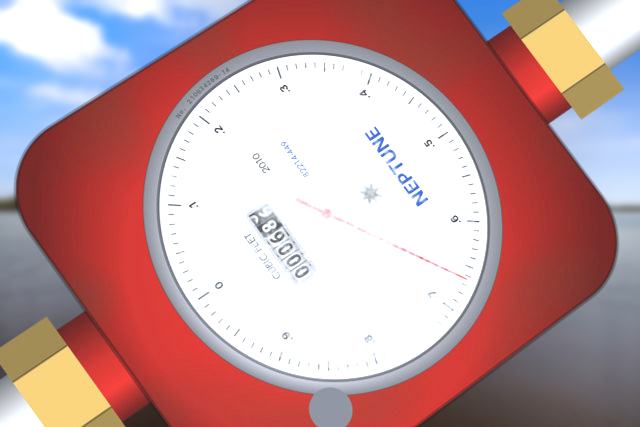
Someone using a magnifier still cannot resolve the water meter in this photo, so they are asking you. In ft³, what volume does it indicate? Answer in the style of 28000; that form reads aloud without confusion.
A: 685.66
